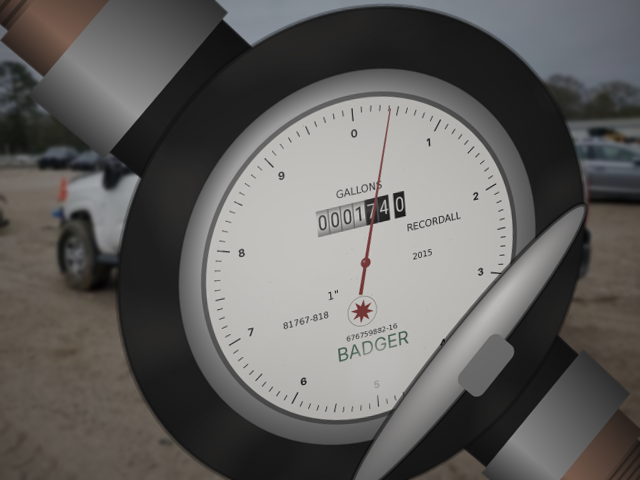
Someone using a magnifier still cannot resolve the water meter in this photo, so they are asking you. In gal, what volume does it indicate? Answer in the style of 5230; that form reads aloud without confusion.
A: 1740.4
